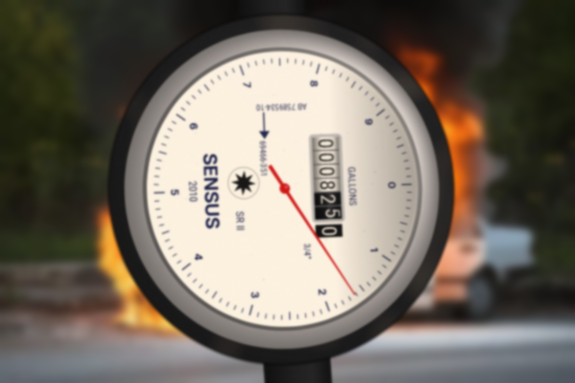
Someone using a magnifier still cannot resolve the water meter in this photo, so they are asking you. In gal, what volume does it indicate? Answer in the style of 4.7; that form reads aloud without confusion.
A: 8251.6
